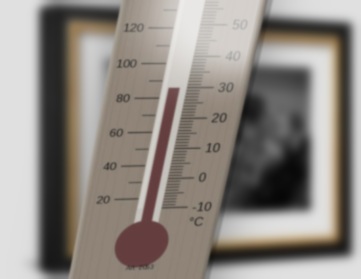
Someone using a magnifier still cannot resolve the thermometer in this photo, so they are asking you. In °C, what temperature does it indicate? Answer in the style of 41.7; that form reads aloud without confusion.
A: 30
